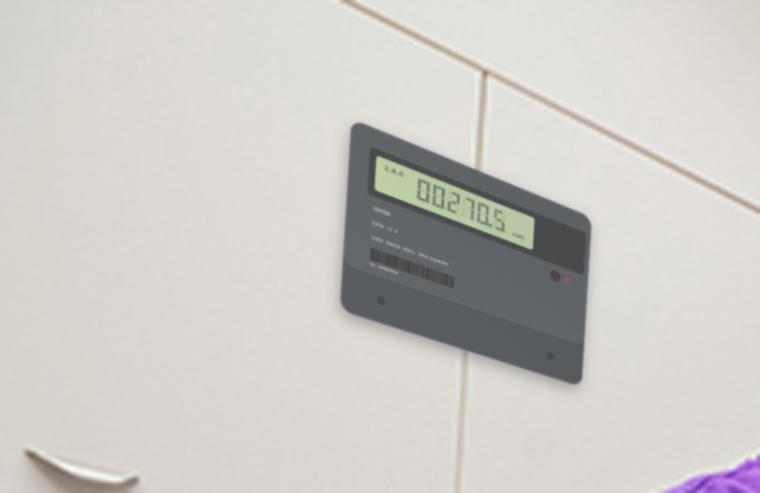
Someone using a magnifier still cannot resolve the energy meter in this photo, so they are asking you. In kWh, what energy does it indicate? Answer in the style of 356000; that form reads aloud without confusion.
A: 270.5
